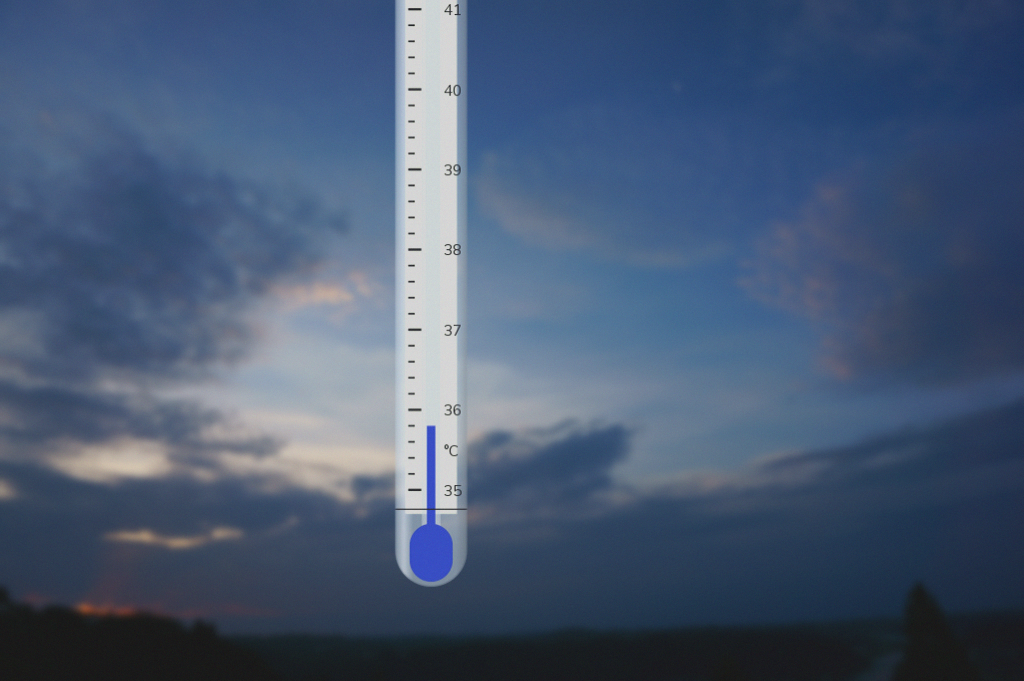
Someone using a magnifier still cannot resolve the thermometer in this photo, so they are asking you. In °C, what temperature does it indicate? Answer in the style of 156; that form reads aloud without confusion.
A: 35.8
